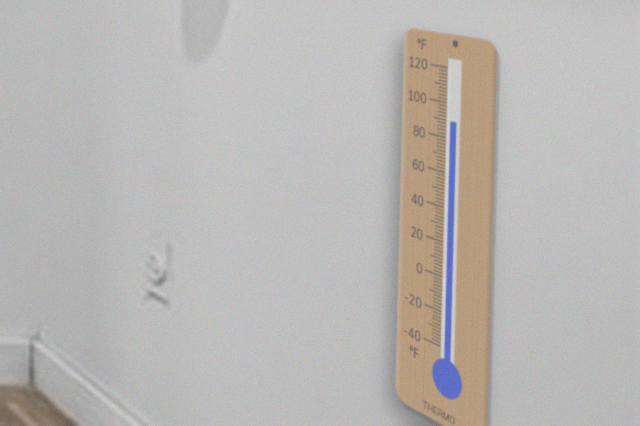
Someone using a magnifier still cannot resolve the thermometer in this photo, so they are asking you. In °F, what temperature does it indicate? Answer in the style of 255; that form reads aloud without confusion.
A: 90
